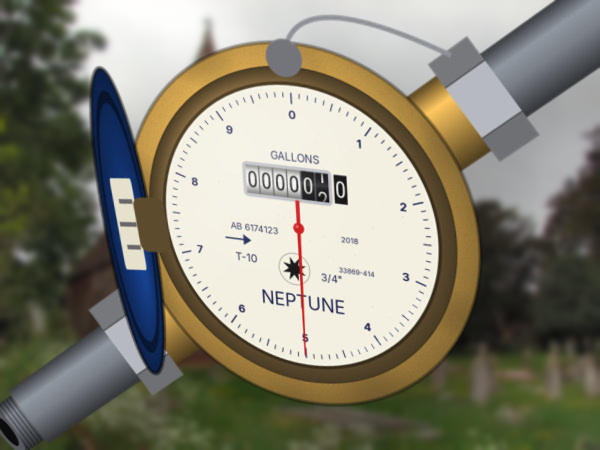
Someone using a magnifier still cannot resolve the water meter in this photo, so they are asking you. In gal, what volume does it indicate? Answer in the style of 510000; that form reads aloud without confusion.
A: 15.0
